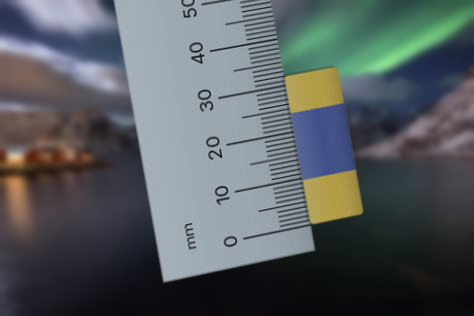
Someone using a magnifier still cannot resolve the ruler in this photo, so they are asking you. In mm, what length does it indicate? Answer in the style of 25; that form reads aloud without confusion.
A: 32
